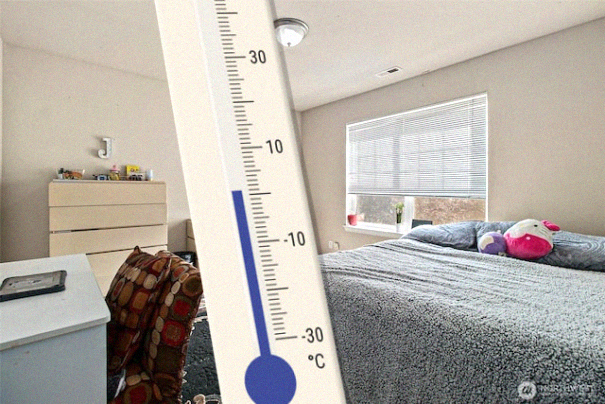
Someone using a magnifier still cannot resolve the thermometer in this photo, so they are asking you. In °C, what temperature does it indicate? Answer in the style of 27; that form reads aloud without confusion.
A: 1
